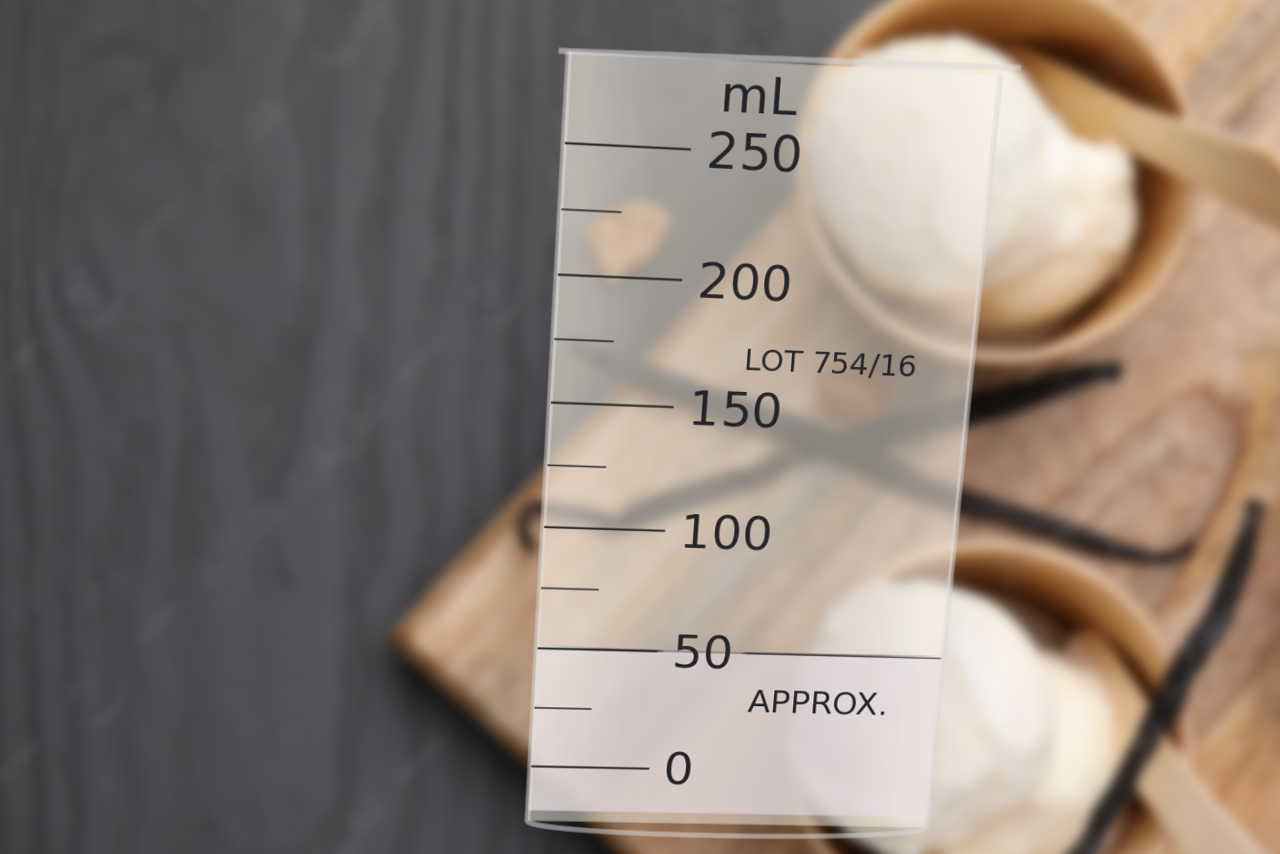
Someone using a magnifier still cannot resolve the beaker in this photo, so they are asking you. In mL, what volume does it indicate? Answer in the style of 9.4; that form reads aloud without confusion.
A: 50
